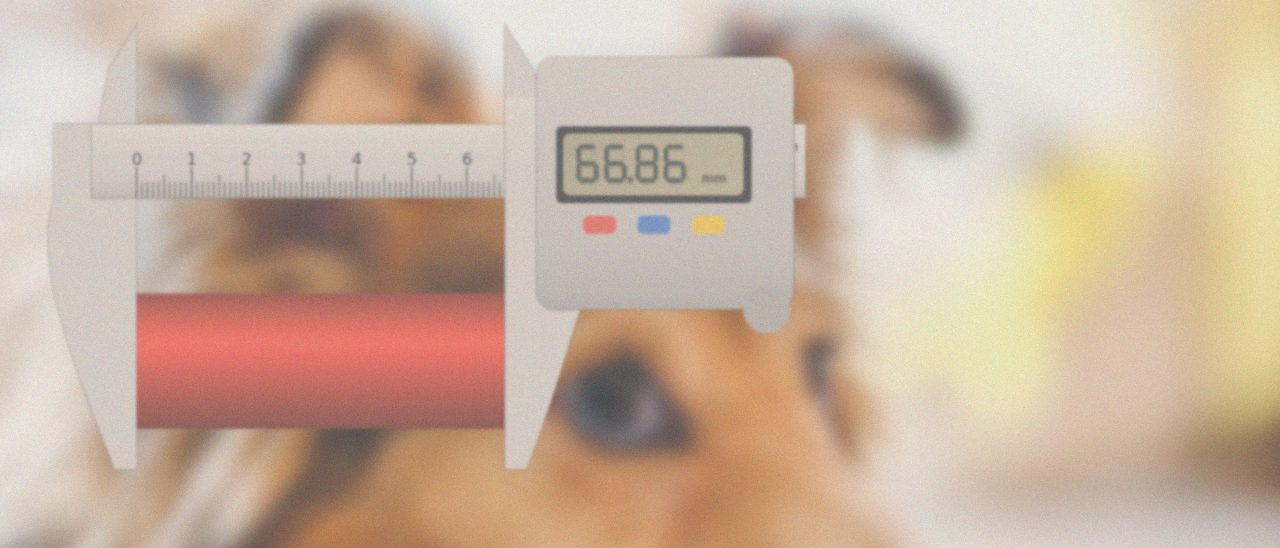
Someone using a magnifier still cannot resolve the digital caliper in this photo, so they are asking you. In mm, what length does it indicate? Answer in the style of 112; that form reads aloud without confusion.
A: 66.86
